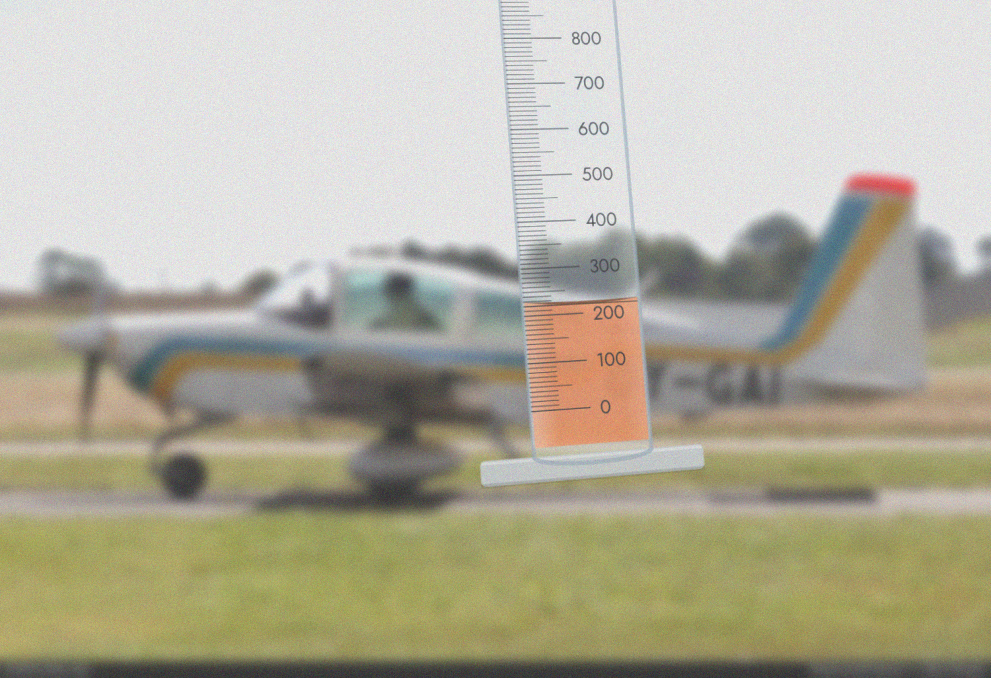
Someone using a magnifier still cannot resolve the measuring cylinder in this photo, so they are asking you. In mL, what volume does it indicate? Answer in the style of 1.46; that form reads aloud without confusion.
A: 220
